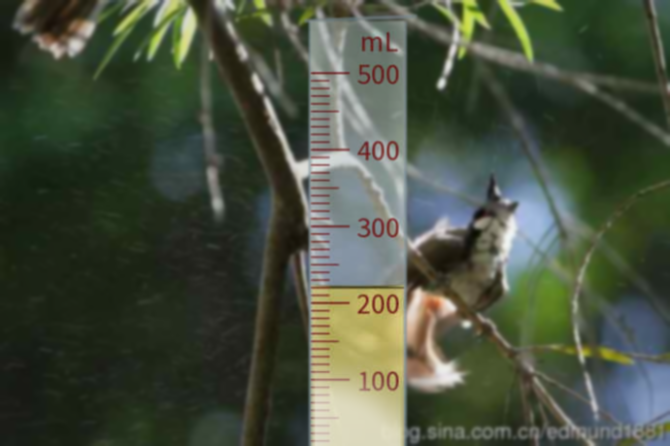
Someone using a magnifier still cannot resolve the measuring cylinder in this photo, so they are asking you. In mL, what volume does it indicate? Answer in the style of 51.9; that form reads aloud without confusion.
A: 220
